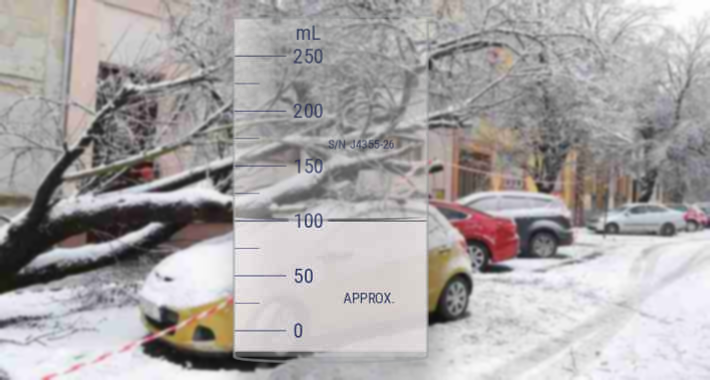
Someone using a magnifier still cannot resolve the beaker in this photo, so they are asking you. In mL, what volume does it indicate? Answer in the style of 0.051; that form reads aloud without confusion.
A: 100
